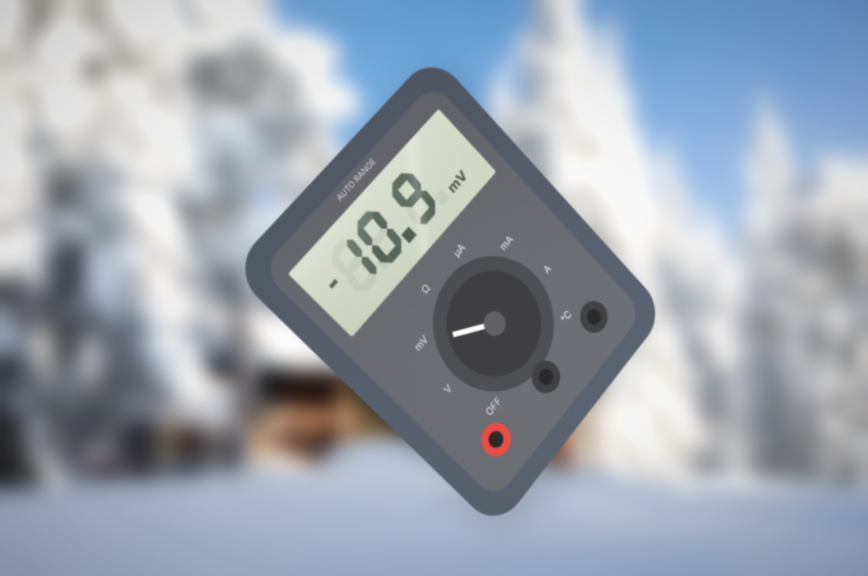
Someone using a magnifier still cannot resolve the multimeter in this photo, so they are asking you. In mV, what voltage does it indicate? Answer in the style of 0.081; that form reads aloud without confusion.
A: -10.9
